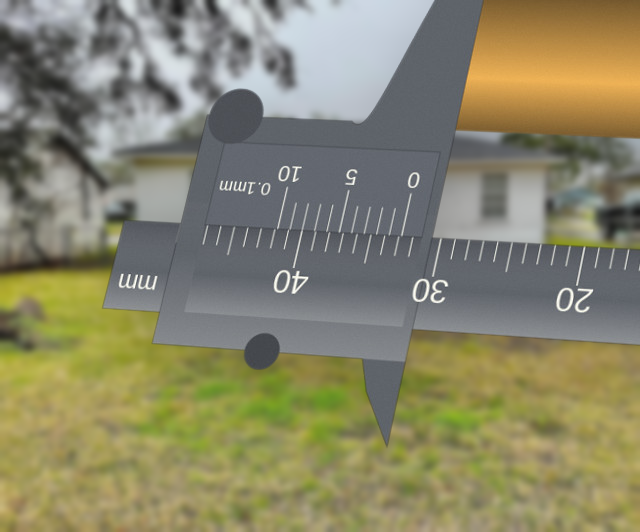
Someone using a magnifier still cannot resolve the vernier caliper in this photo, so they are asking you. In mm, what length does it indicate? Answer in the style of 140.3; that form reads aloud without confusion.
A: 32.8
